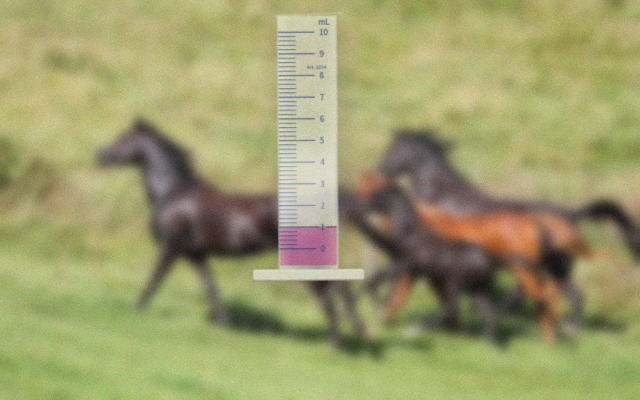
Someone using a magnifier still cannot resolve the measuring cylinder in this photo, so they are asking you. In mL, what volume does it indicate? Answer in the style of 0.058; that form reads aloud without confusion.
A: 1
